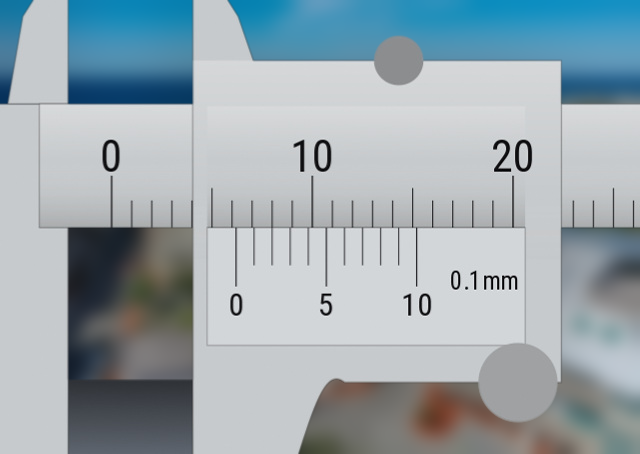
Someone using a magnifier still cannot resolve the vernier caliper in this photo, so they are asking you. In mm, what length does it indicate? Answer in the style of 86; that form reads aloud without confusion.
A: 6.2
